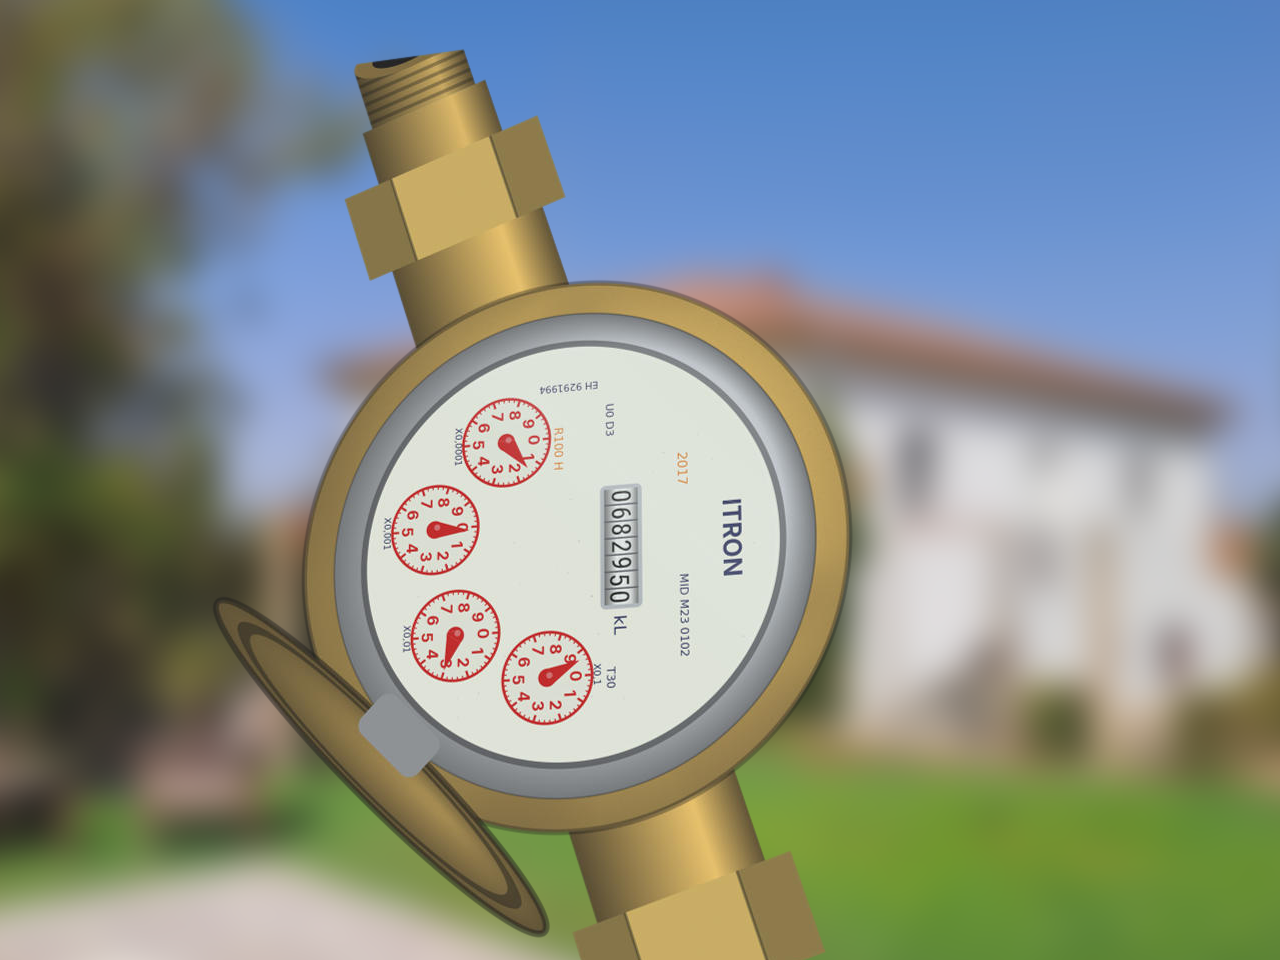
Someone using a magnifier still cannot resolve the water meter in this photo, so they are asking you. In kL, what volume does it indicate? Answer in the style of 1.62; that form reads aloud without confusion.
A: 682949.9301
